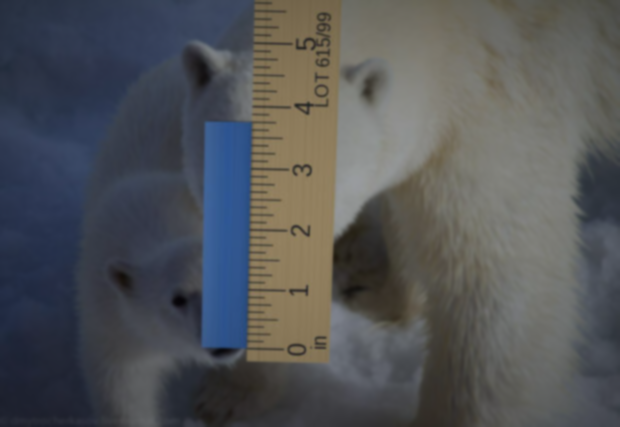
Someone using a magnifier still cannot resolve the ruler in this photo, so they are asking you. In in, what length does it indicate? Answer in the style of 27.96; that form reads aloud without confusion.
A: 3.75
